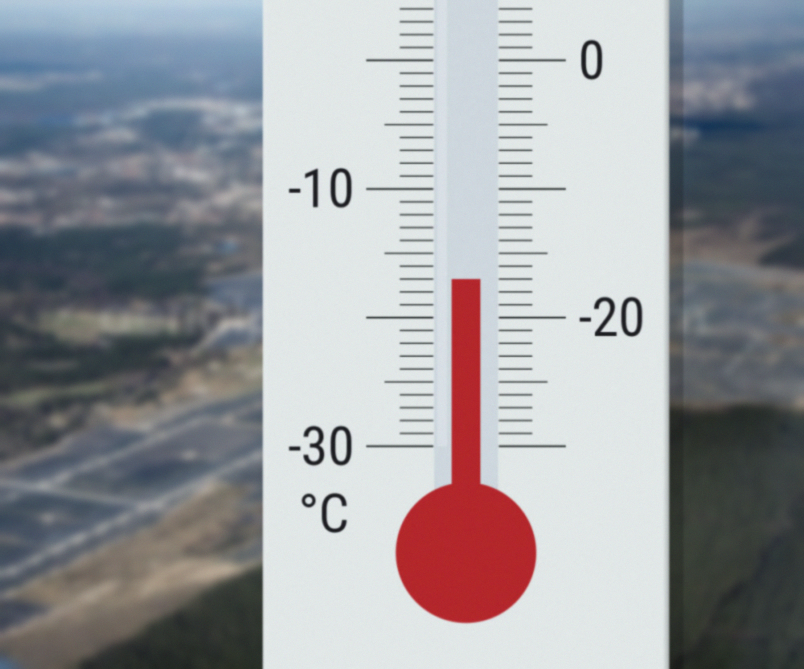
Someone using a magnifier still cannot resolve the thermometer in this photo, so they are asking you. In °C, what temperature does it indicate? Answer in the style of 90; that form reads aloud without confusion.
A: -17
